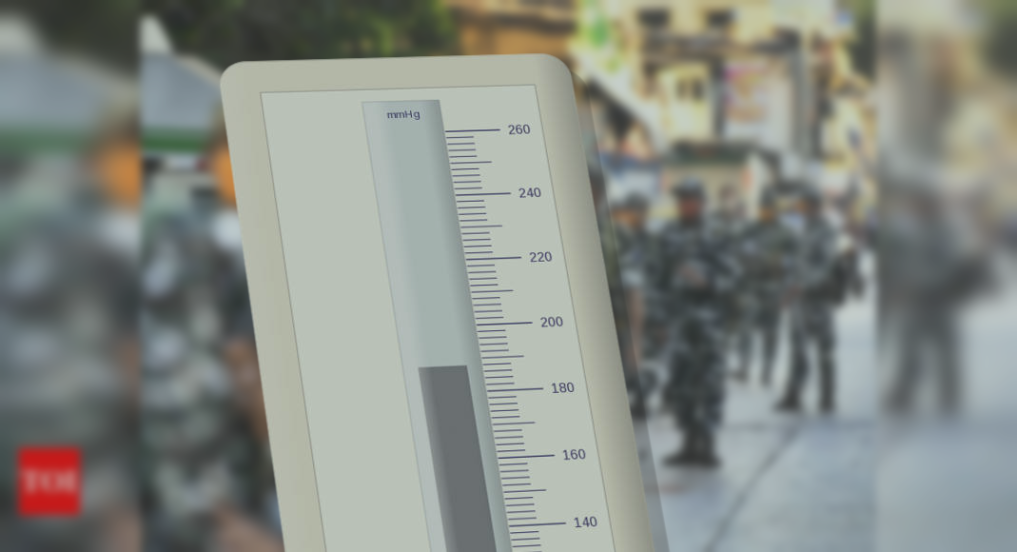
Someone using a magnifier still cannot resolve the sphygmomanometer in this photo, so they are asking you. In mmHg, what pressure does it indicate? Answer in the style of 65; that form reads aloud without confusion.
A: 188
